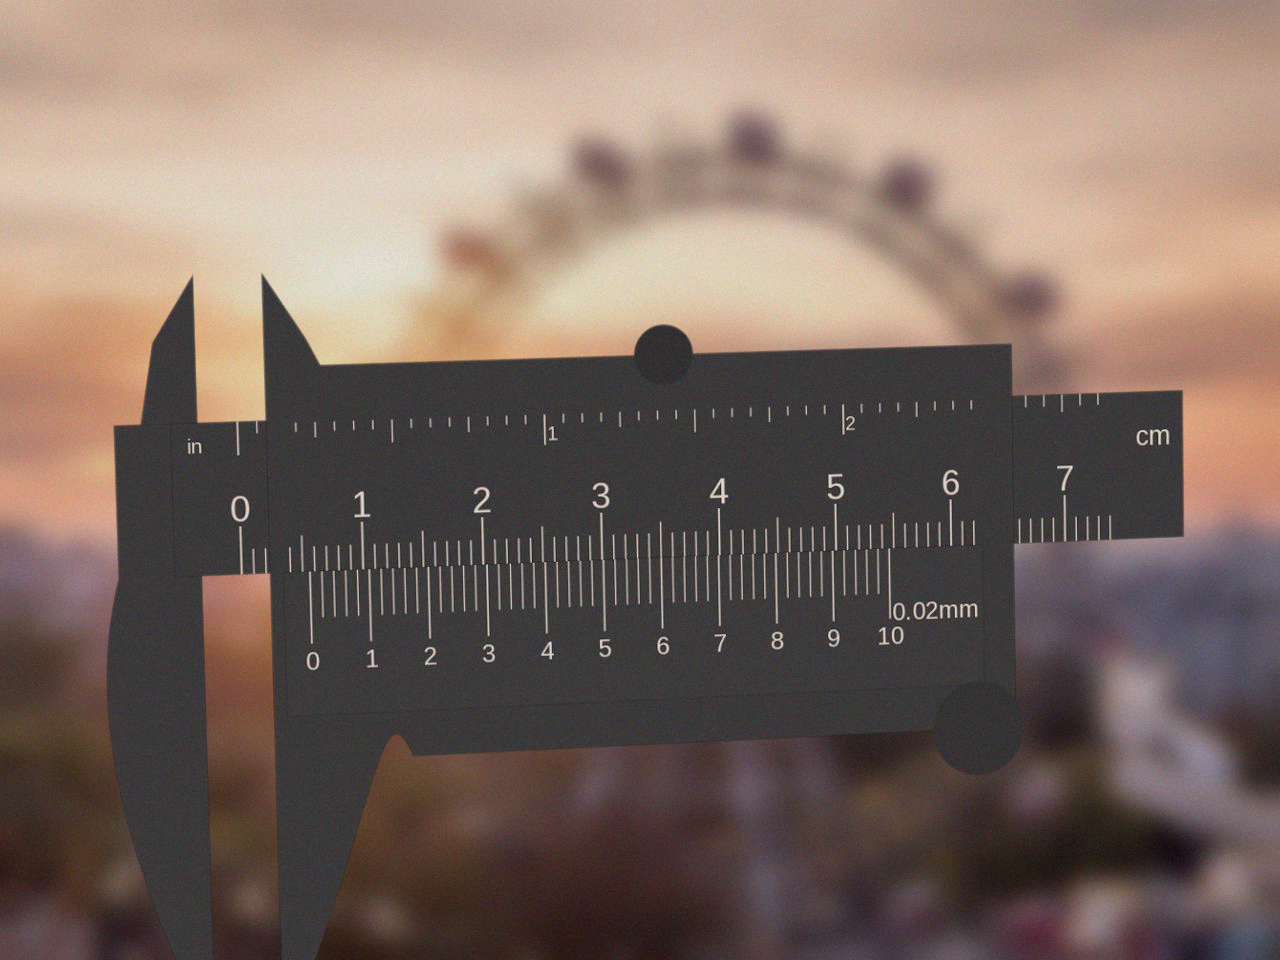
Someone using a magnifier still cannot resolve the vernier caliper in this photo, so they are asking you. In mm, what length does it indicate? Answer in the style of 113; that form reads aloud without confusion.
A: 5.6
